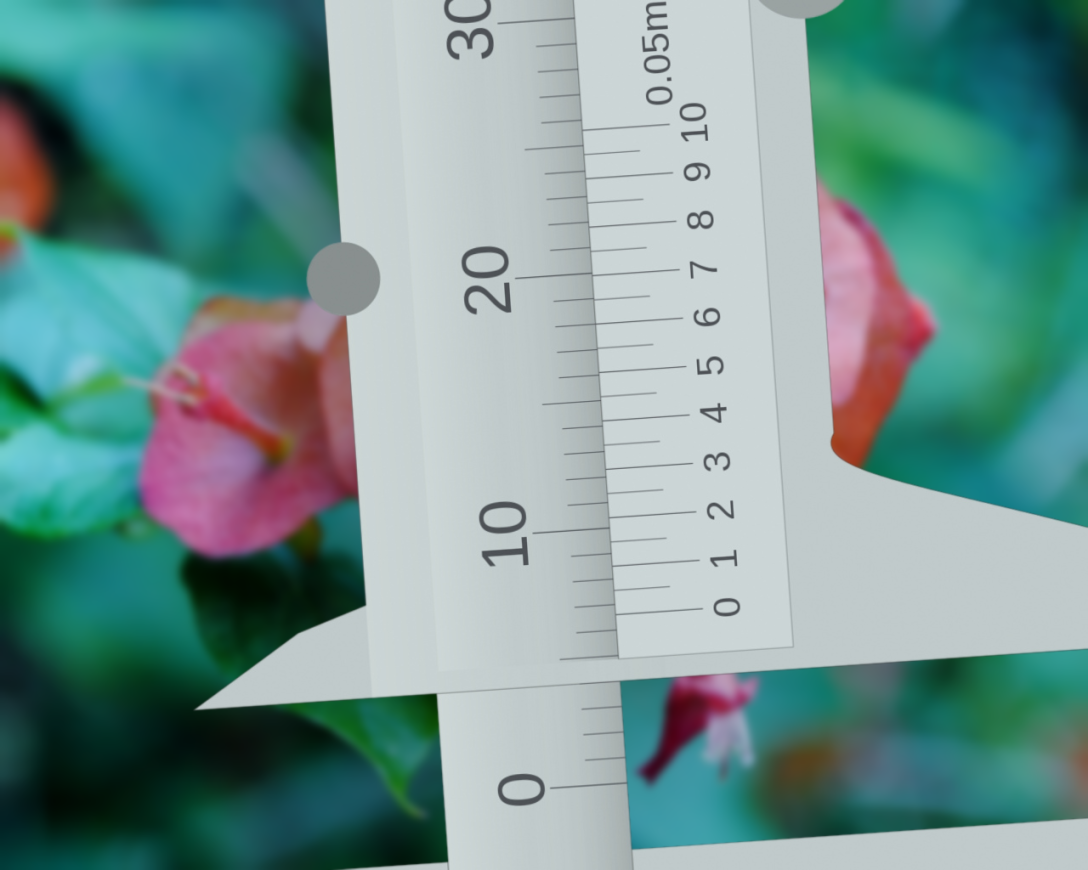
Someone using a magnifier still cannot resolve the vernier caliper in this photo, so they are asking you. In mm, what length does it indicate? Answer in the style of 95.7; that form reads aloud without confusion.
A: 6.60
